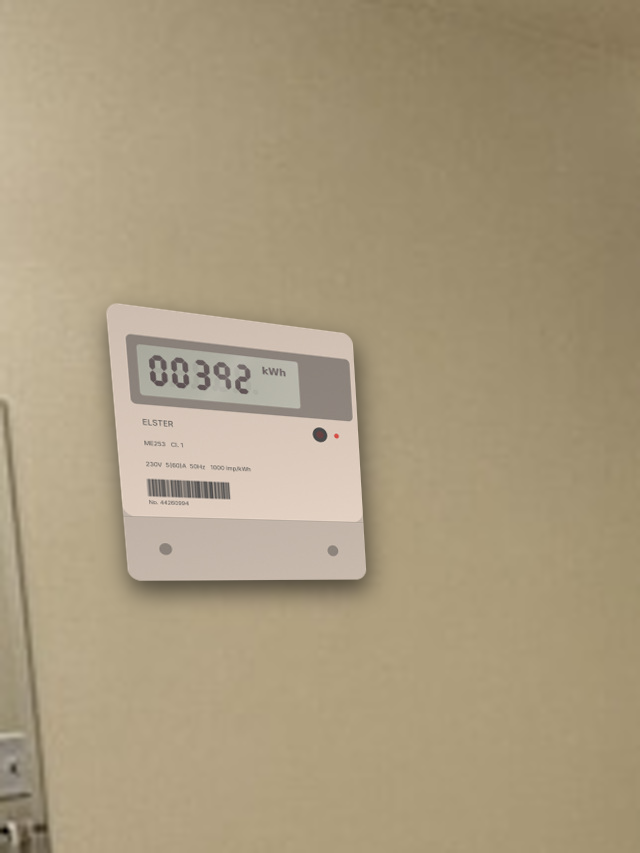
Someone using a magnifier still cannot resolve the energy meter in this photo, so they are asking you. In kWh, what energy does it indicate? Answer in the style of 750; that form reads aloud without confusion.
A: 392
